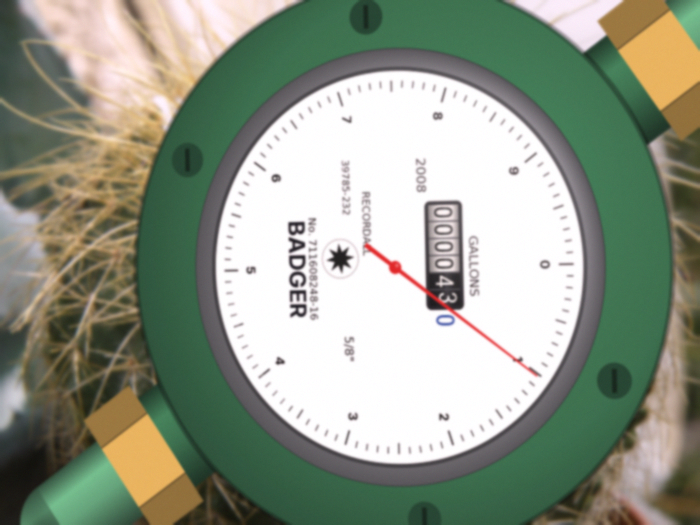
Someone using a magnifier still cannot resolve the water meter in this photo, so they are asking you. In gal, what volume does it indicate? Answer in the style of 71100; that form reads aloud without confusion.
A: 431.0
